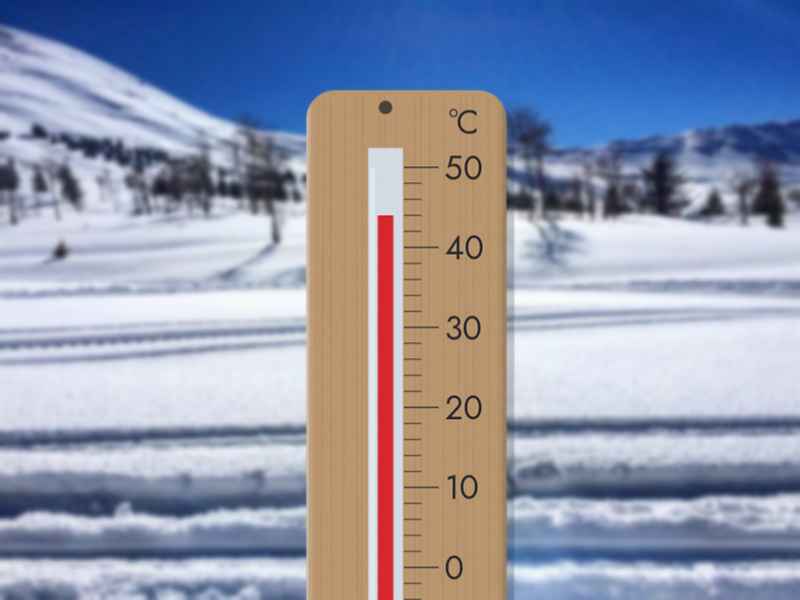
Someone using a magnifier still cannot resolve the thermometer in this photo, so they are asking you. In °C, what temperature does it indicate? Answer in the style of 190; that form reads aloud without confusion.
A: 44
